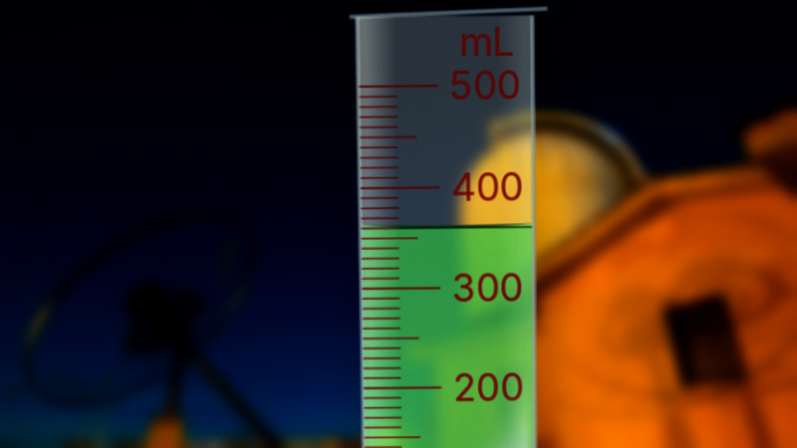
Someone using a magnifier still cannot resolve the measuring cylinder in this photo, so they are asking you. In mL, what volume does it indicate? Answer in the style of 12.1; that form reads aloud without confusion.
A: 360
